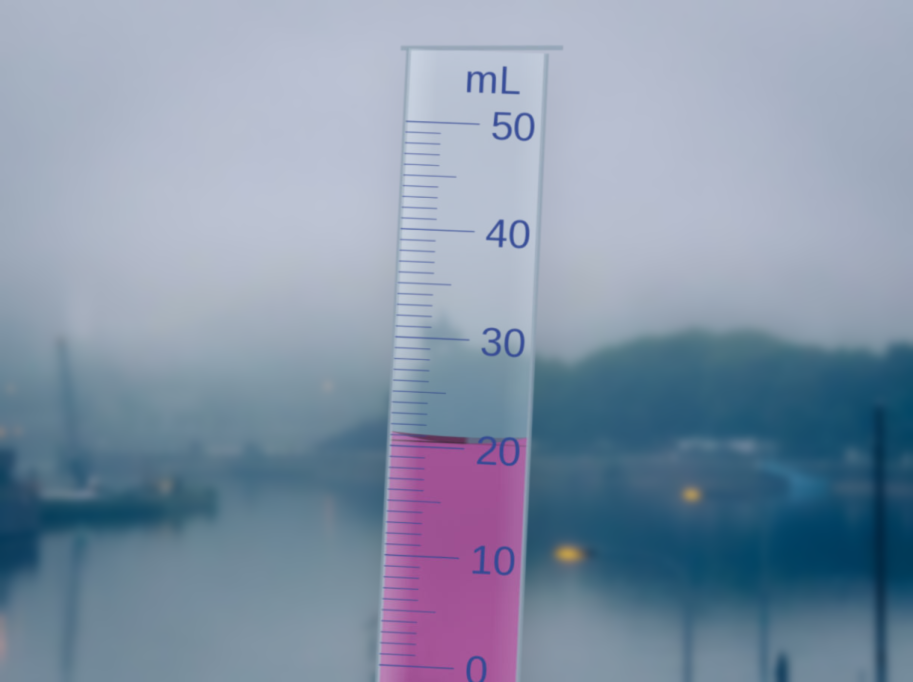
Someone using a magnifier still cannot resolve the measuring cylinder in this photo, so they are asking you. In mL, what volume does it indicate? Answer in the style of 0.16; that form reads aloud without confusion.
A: 20.5
